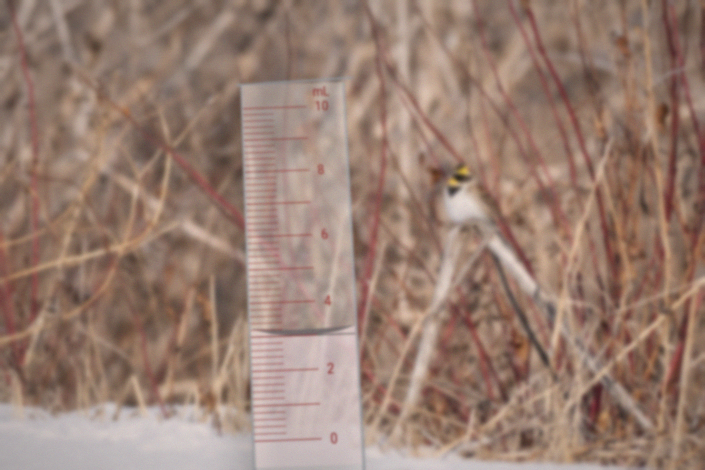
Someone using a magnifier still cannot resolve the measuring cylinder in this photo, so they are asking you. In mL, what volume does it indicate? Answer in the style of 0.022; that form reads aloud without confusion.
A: 3
